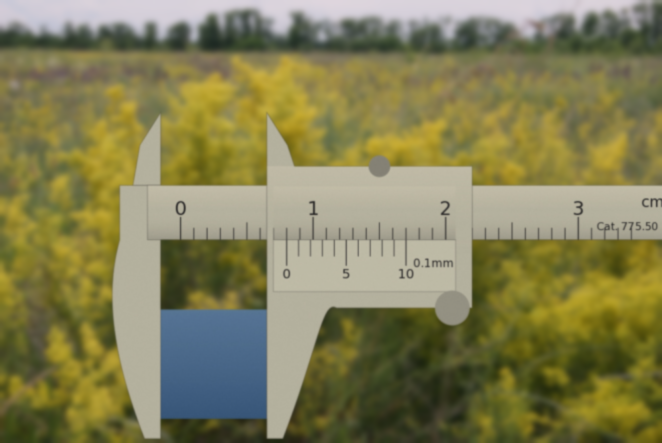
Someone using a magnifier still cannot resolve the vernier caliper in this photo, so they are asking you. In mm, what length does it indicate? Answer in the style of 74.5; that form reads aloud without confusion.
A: 8.0
